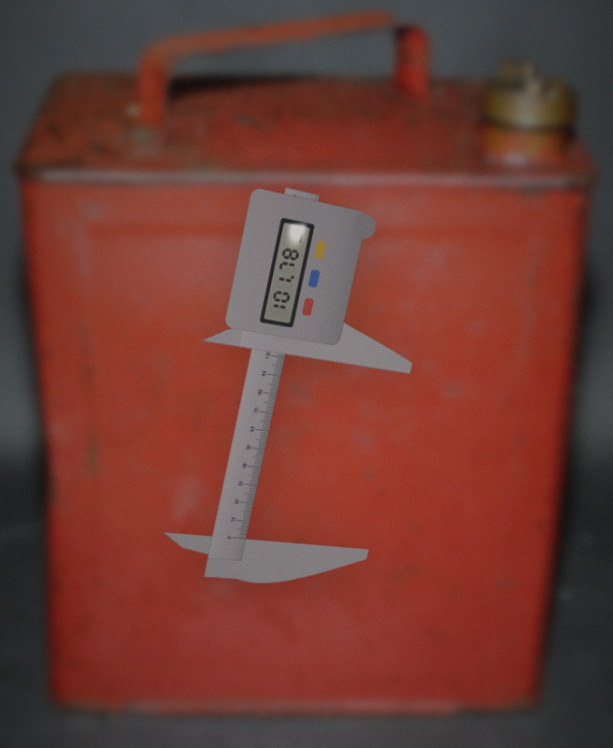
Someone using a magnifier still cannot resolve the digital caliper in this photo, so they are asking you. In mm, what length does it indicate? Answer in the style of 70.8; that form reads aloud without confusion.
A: 101.78
